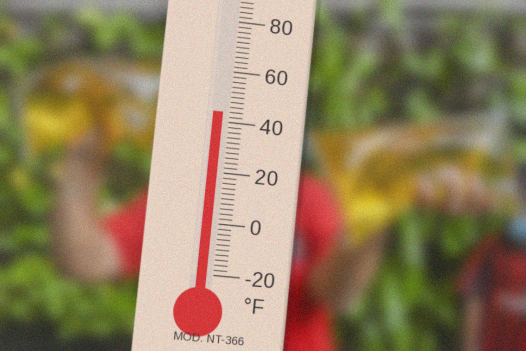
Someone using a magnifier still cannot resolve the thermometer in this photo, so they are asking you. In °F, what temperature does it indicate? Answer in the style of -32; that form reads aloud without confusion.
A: 44
